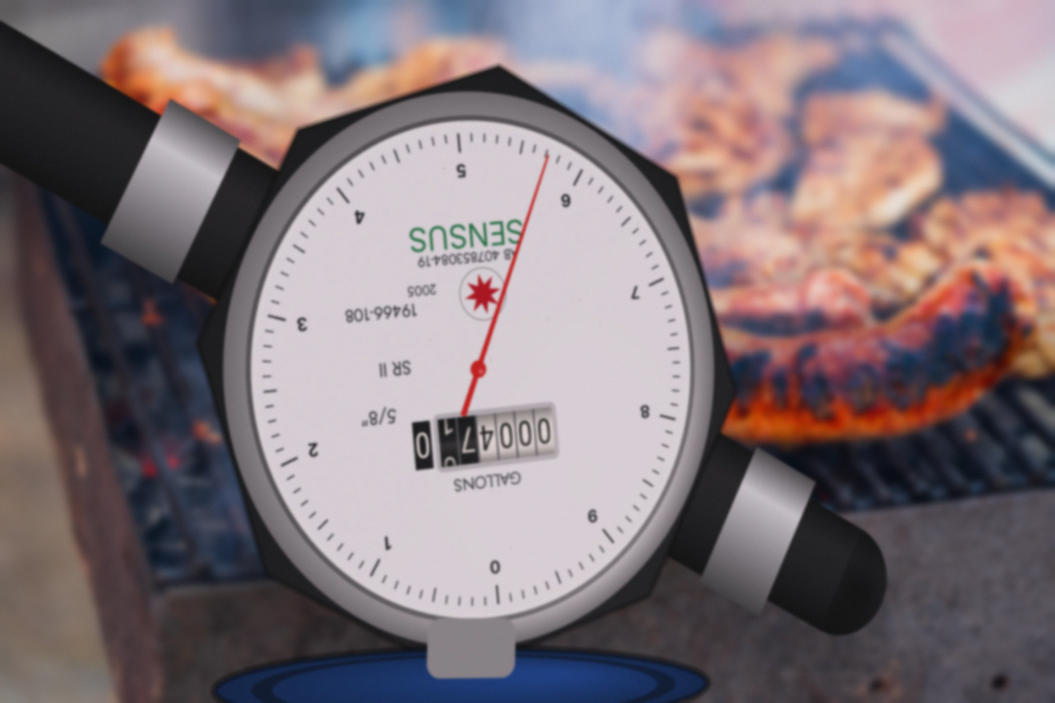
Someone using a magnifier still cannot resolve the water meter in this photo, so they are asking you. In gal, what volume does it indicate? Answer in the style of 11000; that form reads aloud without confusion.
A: 4705.7
